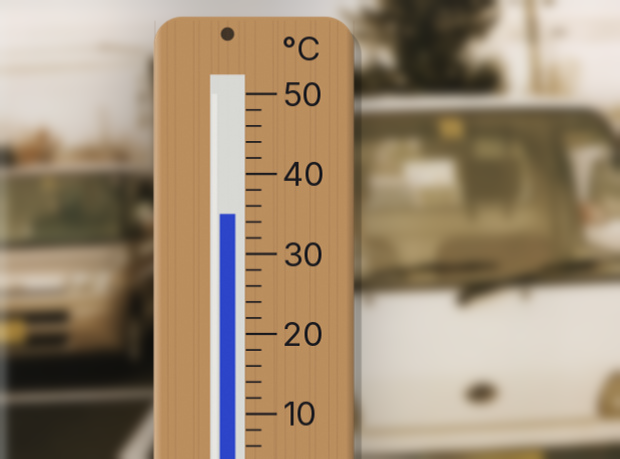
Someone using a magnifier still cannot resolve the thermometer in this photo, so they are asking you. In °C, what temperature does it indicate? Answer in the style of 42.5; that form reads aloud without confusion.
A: 35
